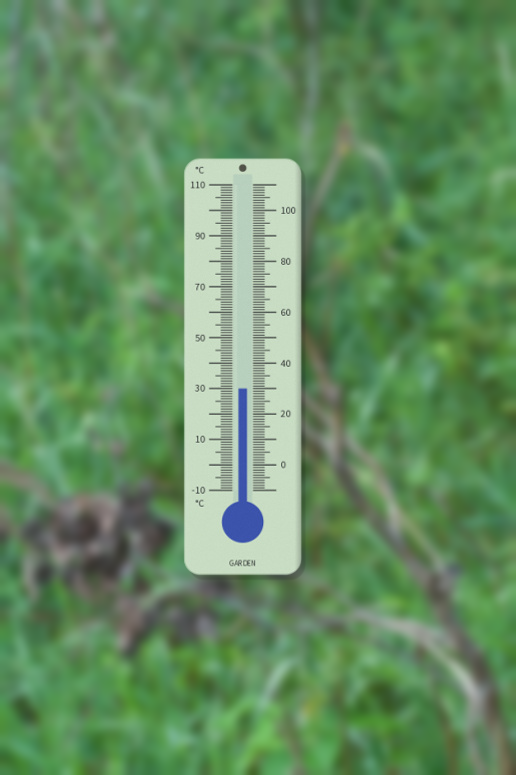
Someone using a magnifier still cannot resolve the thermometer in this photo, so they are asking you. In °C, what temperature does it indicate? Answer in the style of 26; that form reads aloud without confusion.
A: 30
